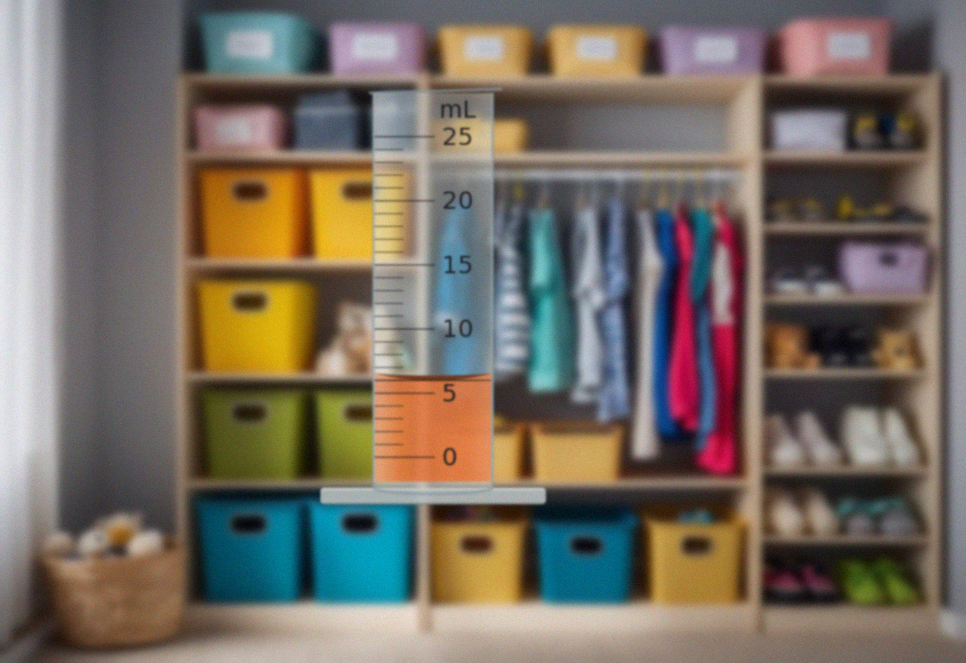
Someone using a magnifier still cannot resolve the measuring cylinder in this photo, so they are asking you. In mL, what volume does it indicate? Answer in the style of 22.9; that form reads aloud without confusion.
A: 6
